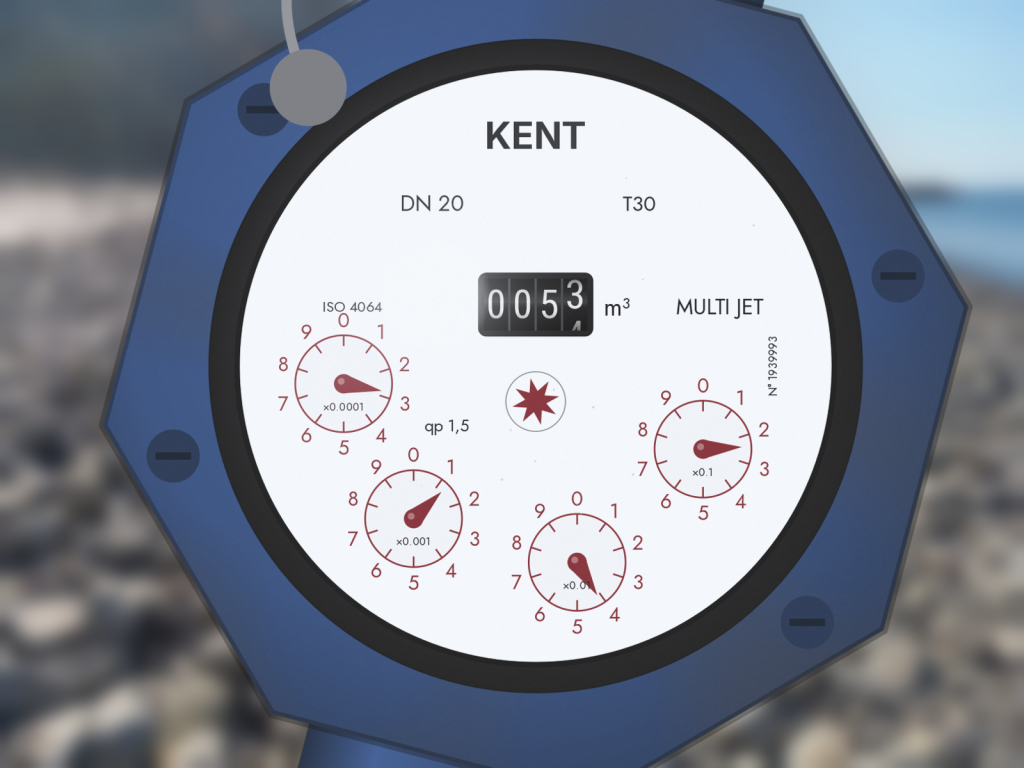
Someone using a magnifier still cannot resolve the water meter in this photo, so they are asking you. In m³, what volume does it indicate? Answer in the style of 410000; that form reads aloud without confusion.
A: 53.2412
